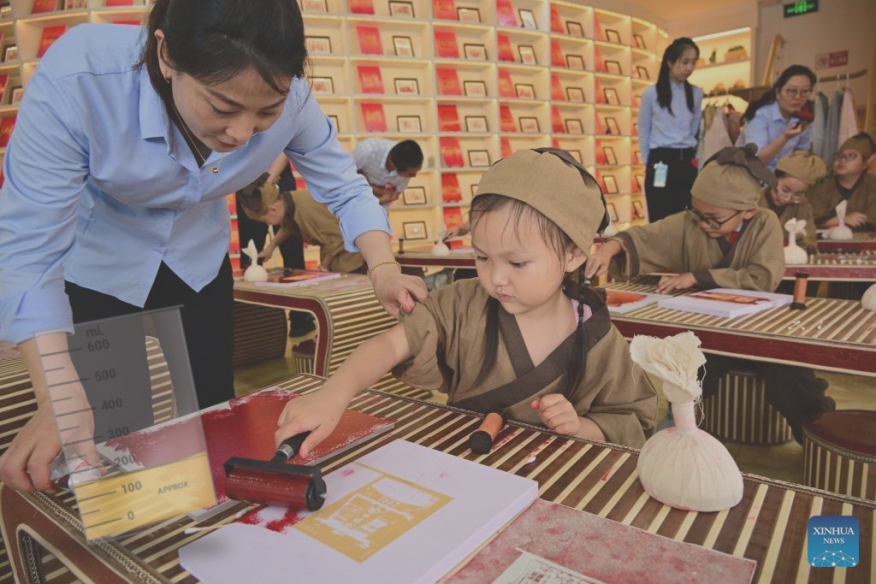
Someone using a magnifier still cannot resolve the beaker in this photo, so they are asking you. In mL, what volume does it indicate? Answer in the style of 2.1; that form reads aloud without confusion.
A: 150
